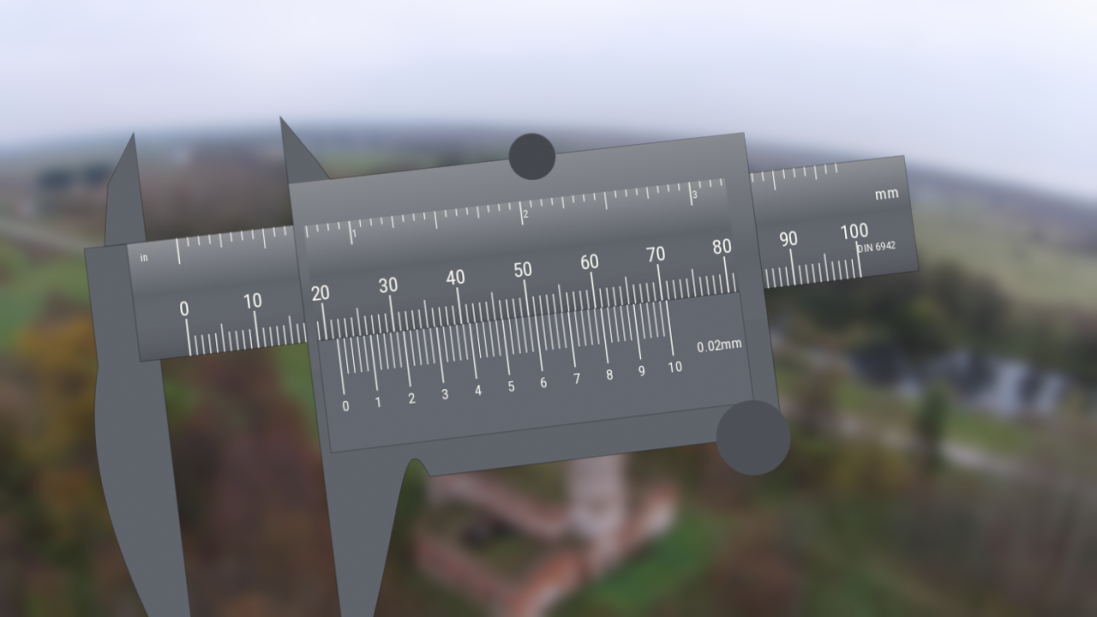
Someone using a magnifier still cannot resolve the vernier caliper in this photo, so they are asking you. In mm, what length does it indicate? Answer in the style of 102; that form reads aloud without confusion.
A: 21.6
